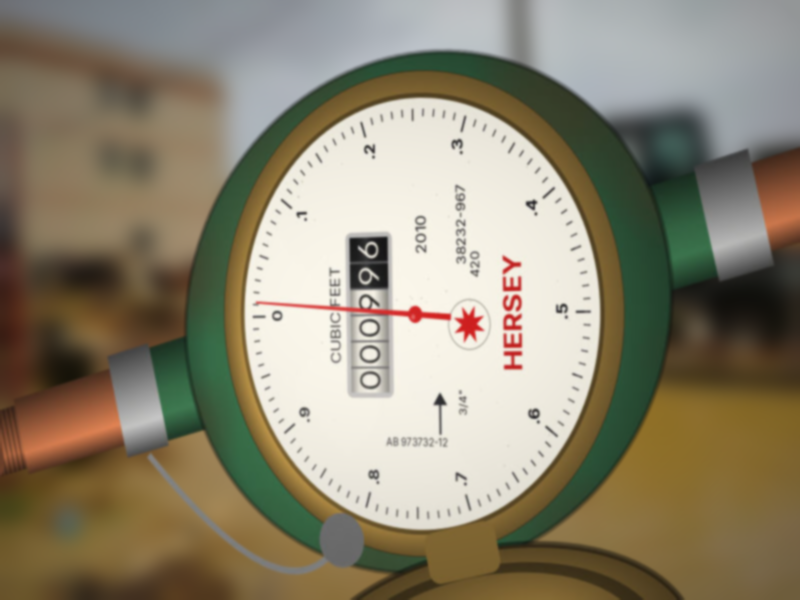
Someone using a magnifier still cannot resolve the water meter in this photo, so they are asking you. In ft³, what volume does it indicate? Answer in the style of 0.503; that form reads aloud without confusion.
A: 996.01
